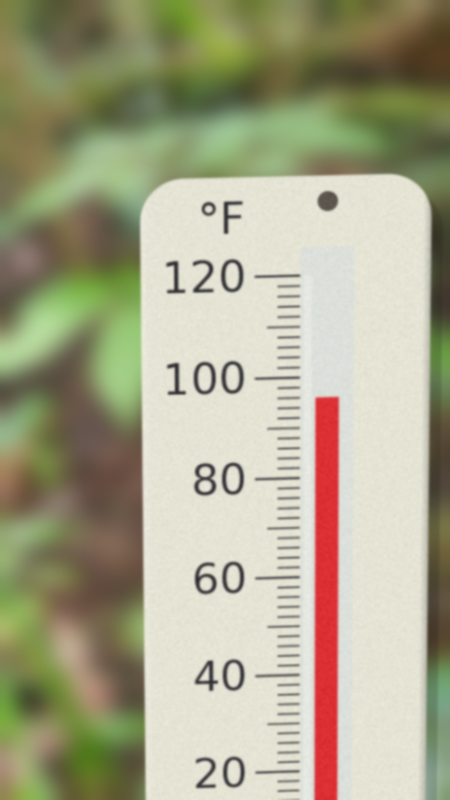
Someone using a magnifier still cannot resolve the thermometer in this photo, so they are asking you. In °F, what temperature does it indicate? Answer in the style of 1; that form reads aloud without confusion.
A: 96
